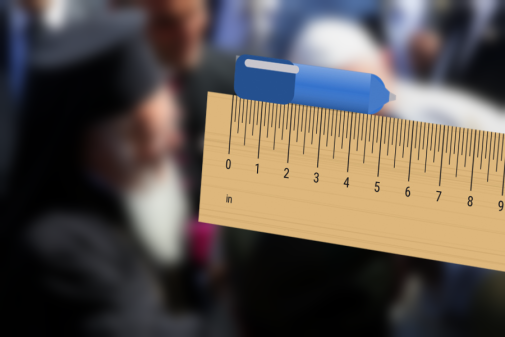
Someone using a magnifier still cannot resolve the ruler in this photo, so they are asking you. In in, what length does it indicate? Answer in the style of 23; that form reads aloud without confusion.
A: 5.375
